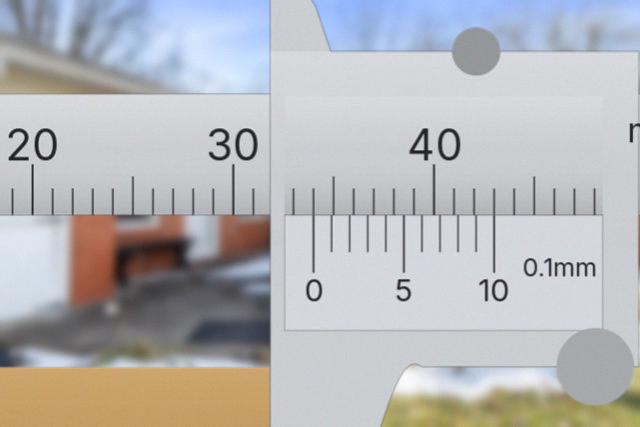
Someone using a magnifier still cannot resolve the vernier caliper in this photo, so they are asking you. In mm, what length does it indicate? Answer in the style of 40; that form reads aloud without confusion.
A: 34.0
